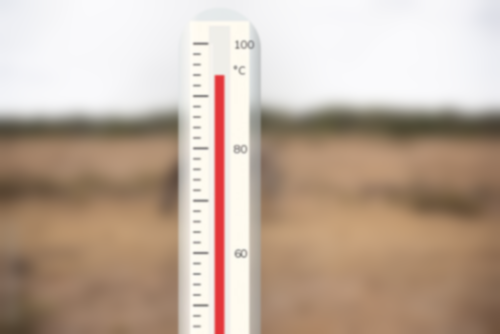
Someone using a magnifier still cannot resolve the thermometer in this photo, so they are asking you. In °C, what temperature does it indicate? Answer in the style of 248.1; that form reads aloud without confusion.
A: 94
